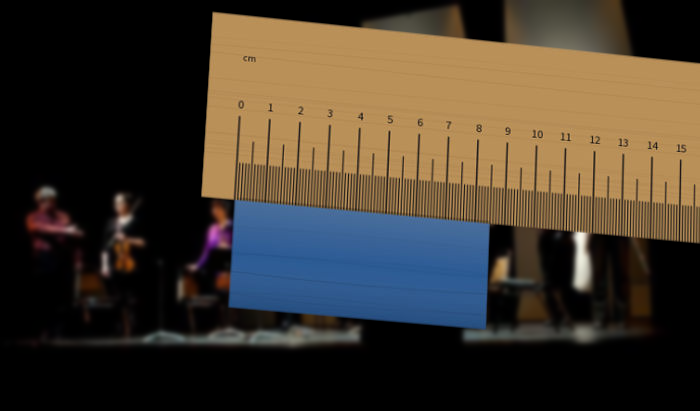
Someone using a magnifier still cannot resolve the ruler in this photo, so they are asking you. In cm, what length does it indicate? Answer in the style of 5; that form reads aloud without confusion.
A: 8.5
